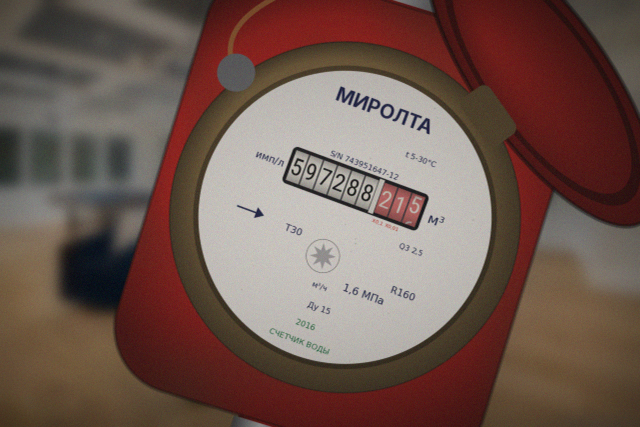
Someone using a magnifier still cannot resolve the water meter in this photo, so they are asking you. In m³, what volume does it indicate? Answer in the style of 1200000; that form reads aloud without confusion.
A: 597288.215
